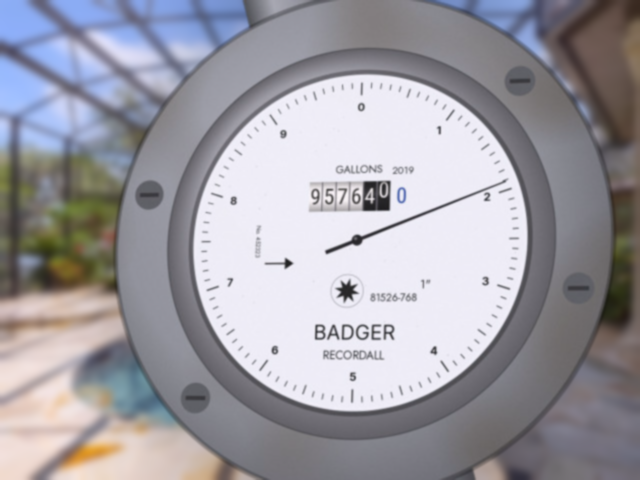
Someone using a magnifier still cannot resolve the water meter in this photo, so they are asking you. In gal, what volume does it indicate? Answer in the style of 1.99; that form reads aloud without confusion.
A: 9576401.9
